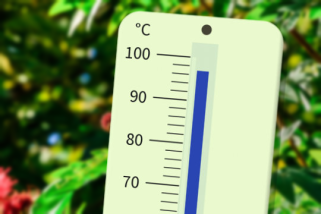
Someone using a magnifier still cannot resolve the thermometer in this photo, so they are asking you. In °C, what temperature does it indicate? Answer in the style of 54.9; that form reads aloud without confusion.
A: 97
